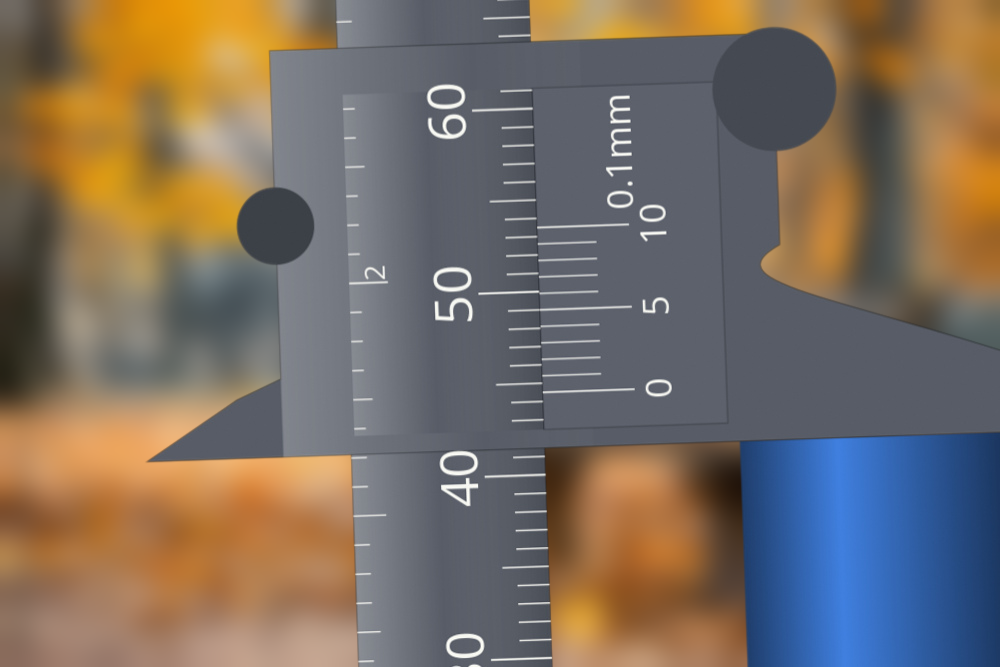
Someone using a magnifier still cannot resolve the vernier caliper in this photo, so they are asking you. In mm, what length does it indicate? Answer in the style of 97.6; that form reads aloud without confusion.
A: 44.5
